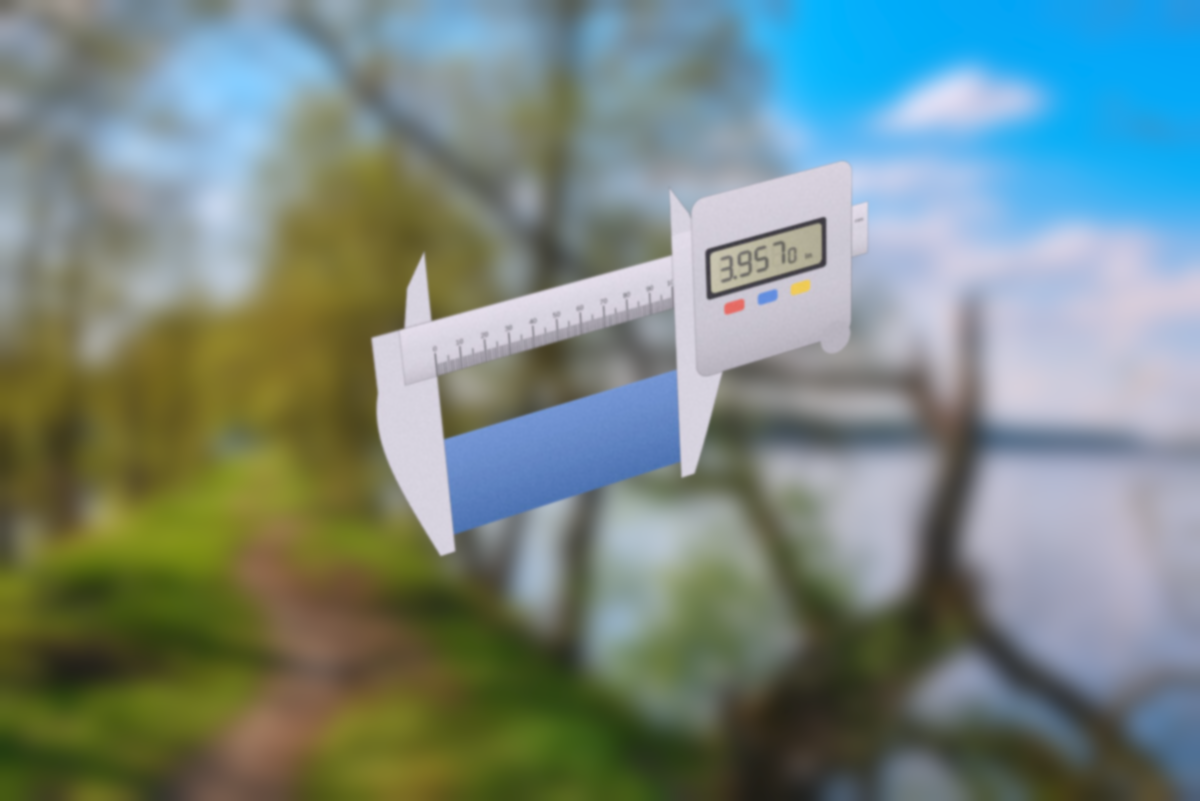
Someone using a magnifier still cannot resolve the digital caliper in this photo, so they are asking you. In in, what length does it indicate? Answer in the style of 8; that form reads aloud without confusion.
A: 3.9570
